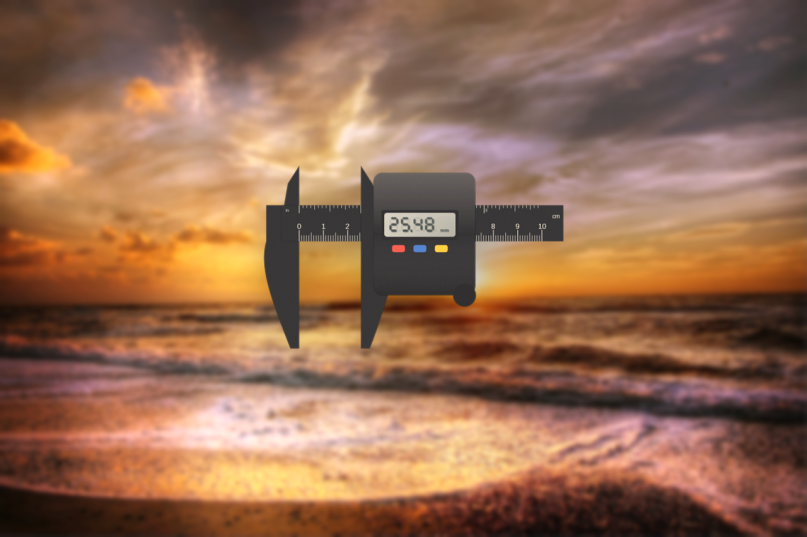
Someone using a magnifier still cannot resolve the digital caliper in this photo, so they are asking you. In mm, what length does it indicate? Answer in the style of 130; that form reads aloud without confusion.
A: 25.48
